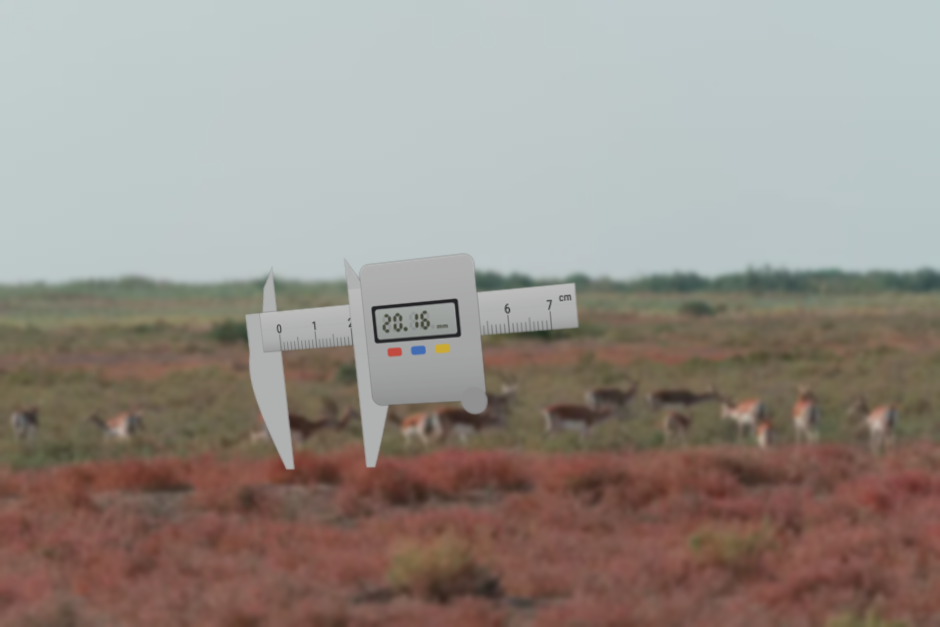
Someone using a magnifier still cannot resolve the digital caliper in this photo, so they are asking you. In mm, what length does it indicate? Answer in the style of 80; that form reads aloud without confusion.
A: 20.16
